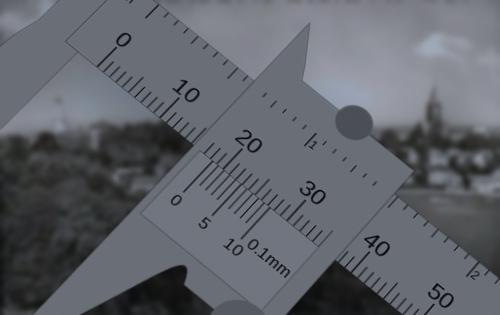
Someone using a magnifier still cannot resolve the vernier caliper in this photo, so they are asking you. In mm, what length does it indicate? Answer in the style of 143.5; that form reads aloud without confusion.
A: 18.4
